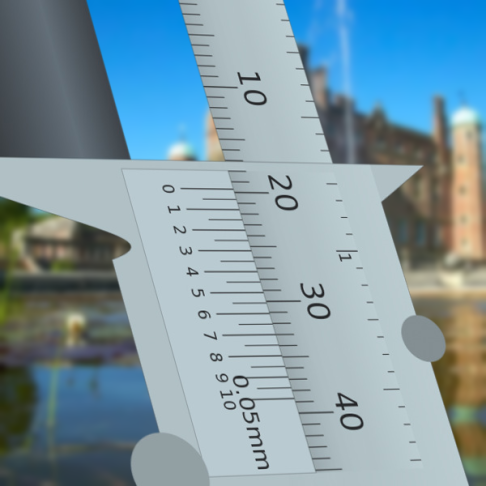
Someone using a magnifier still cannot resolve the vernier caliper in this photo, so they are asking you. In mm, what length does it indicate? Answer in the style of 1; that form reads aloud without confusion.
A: 19.7
